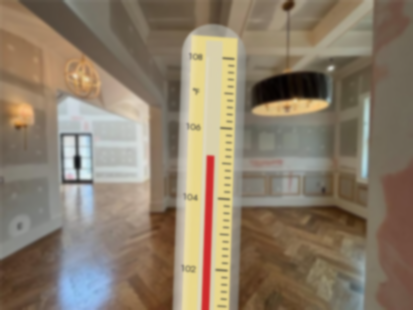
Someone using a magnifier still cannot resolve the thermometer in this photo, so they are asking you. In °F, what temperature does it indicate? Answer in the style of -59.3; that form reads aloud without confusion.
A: 105.2
